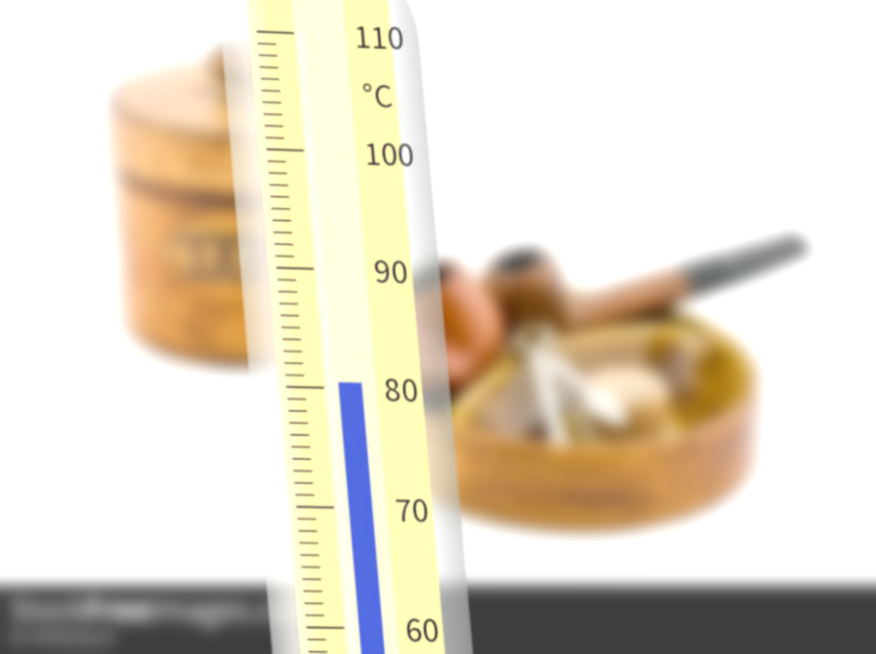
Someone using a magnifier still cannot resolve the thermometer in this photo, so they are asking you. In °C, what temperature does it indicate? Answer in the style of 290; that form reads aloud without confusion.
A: 80.5
